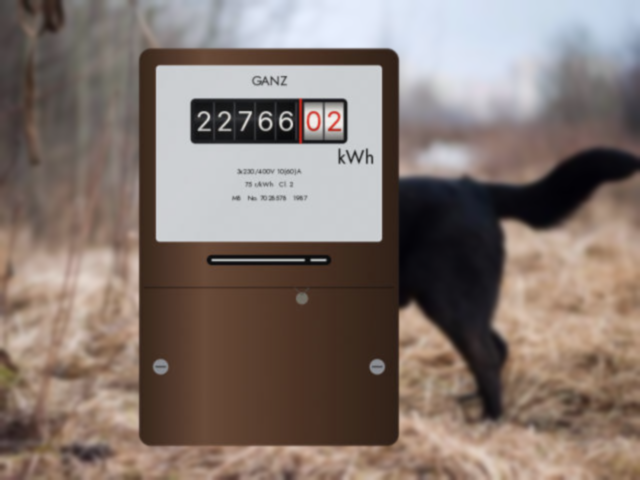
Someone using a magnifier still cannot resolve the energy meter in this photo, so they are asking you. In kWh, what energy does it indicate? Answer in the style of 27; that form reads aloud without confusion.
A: 22766.02
